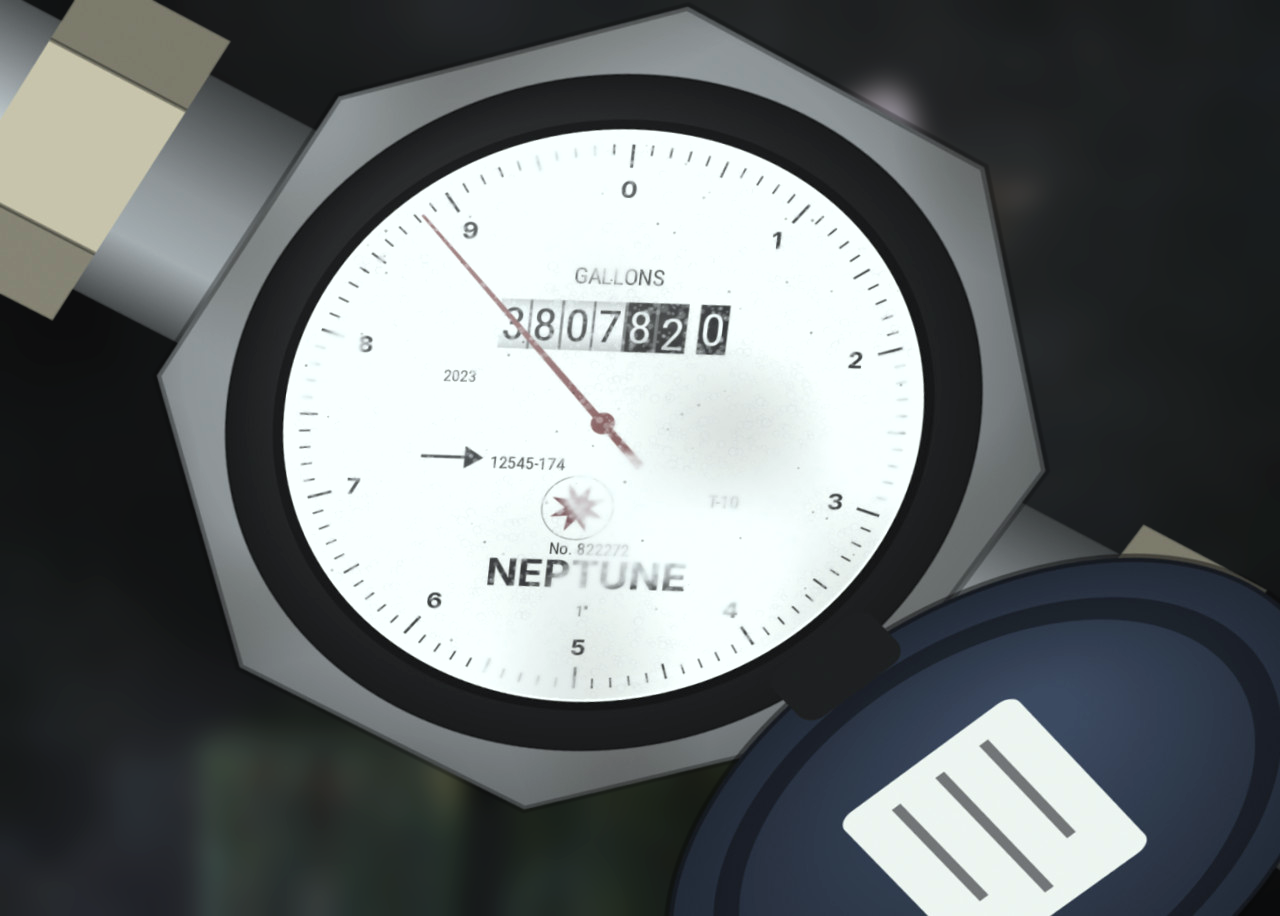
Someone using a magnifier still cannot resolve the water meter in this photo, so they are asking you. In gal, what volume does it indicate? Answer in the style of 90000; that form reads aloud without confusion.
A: 3807818.8
